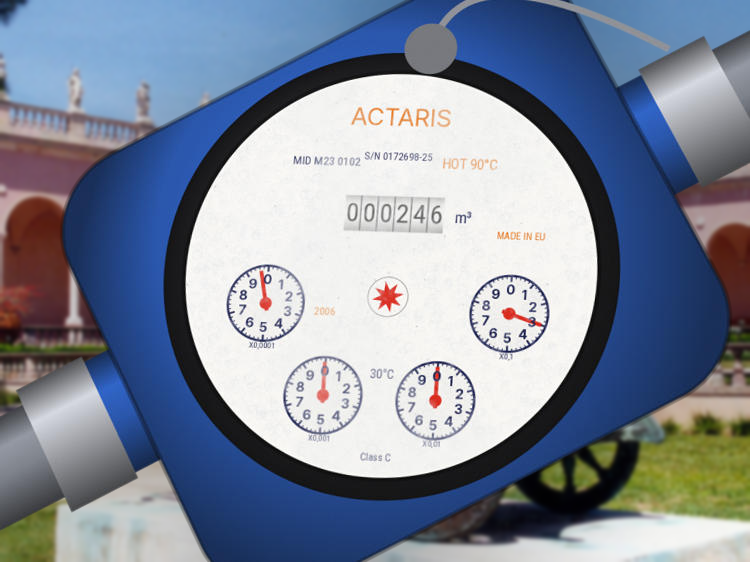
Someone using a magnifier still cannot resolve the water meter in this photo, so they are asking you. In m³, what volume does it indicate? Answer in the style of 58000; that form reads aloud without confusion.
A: 246.2999
